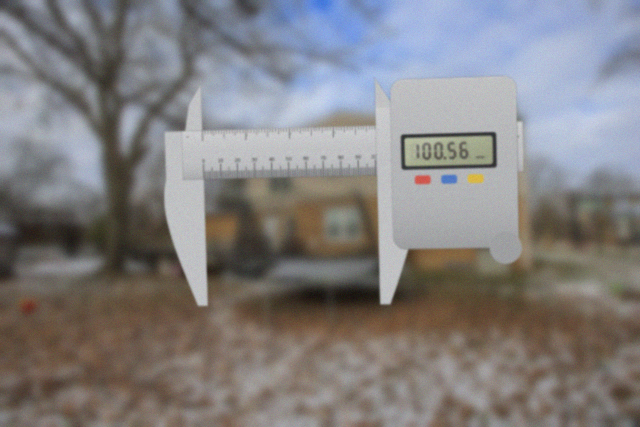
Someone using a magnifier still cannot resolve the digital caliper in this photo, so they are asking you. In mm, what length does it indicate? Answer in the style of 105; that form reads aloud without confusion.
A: 100.56
